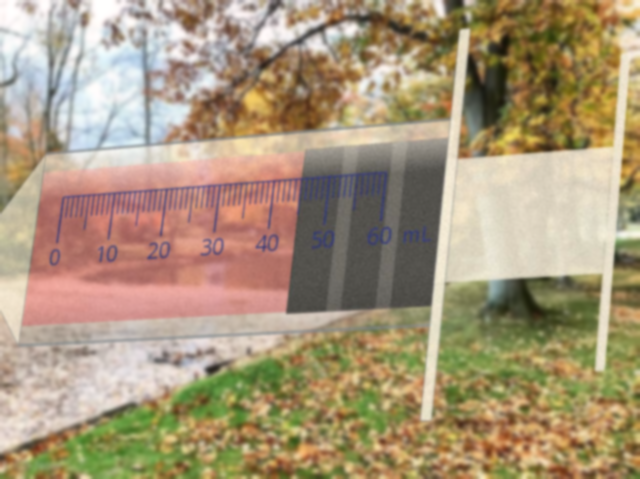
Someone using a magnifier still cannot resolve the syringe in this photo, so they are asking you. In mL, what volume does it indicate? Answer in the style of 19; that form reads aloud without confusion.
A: 45
